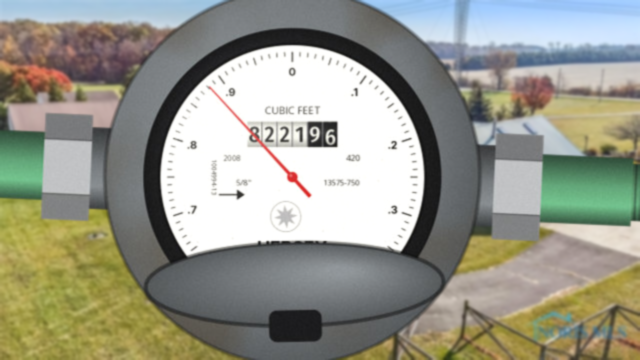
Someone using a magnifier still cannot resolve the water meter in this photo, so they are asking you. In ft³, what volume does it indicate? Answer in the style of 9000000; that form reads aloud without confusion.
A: 822195.88
